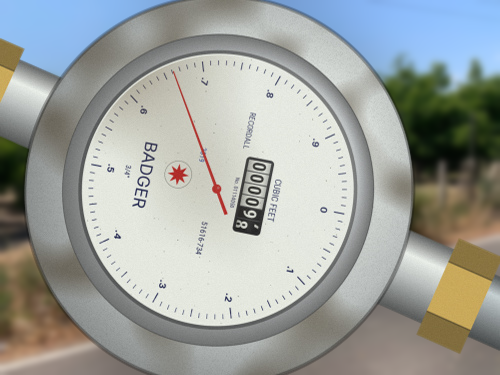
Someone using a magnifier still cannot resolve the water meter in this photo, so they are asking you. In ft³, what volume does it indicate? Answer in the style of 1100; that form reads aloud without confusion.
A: 97.66
